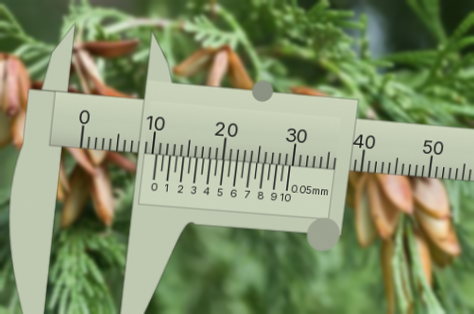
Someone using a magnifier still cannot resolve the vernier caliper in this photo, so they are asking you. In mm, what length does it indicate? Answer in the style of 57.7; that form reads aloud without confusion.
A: 10.6
